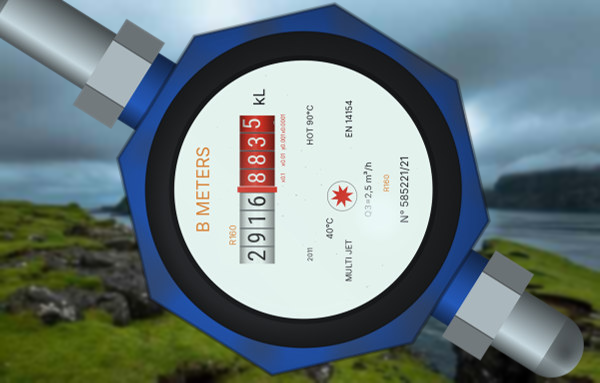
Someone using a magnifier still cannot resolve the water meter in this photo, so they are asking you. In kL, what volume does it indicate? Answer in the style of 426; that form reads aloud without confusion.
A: 2916.8835
